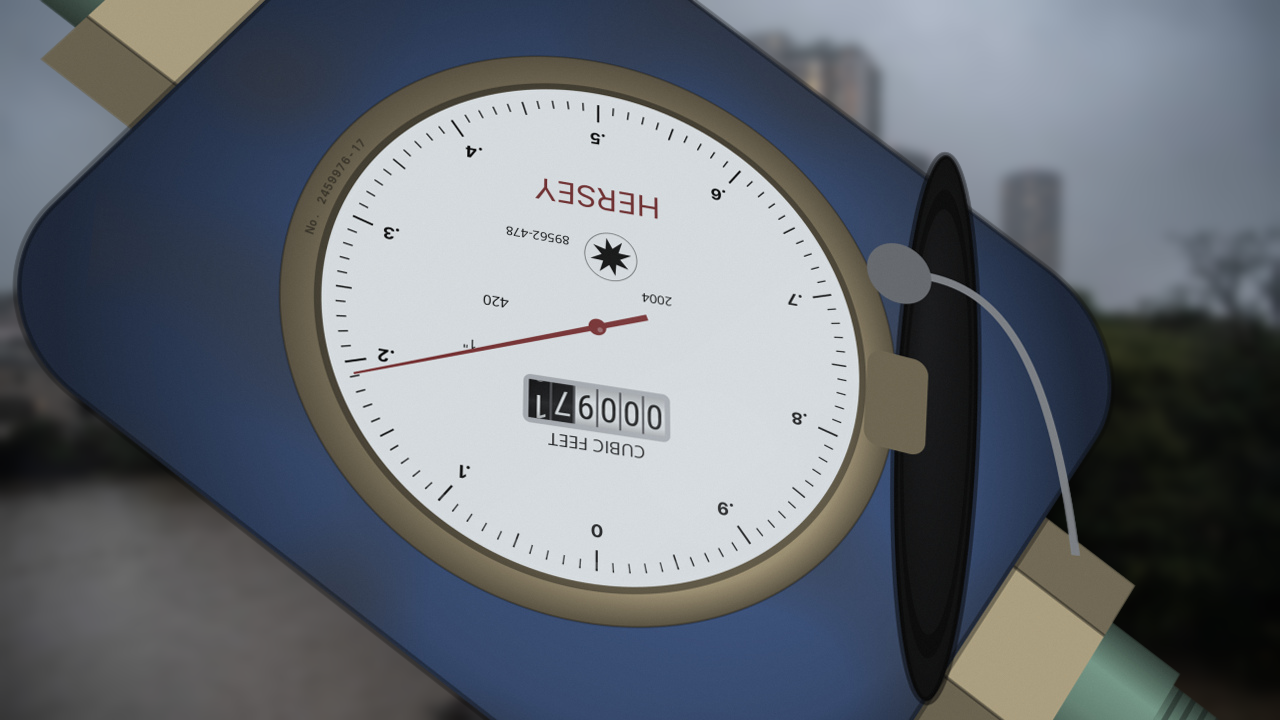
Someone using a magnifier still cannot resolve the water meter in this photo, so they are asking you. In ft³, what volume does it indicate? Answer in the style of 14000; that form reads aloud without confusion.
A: 971.19
